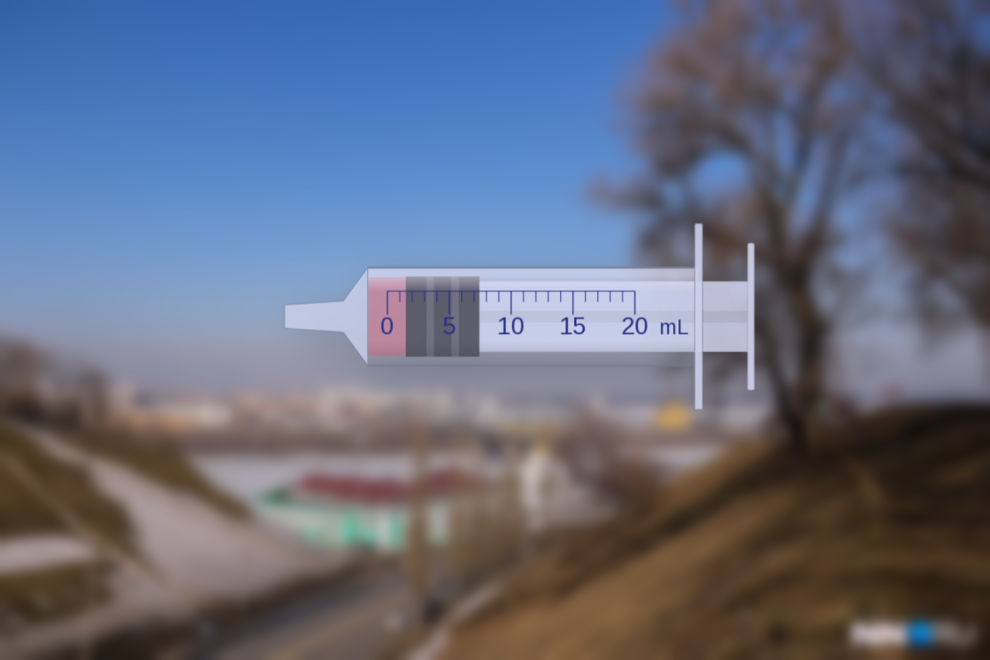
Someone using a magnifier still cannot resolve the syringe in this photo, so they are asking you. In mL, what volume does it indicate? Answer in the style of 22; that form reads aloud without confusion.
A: 1.5
